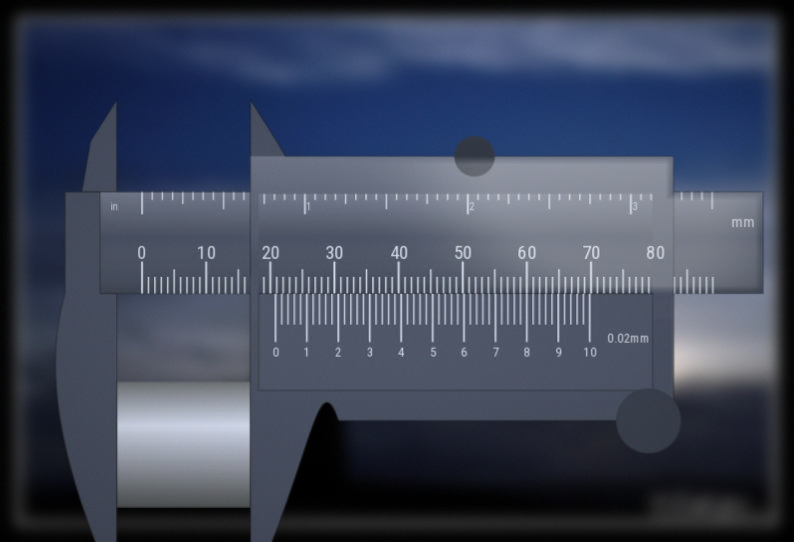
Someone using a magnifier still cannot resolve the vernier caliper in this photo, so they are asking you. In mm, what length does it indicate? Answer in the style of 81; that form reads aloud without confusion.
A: 20.8
